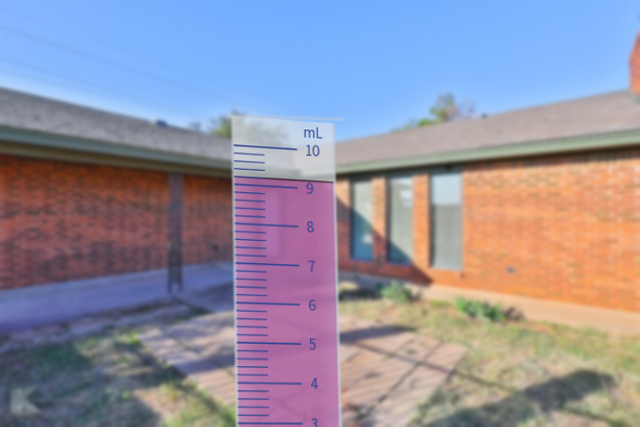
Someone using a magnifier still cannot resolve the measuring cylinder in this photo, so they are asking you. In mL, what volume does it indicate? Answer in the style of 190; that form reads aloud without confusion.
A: 9.2
